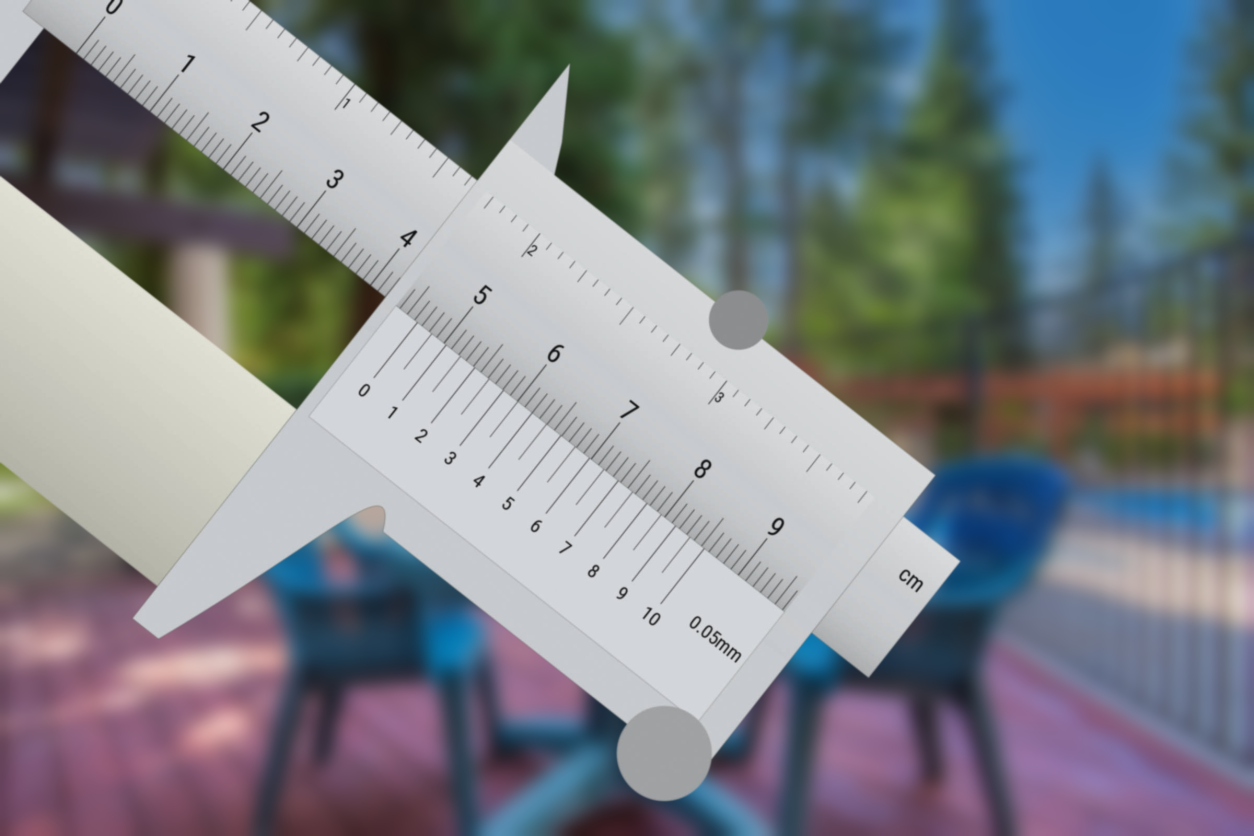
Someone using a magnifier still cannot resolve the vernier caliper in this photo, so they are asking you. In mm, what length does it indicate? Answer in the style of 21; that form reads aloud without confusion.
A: 46.4
